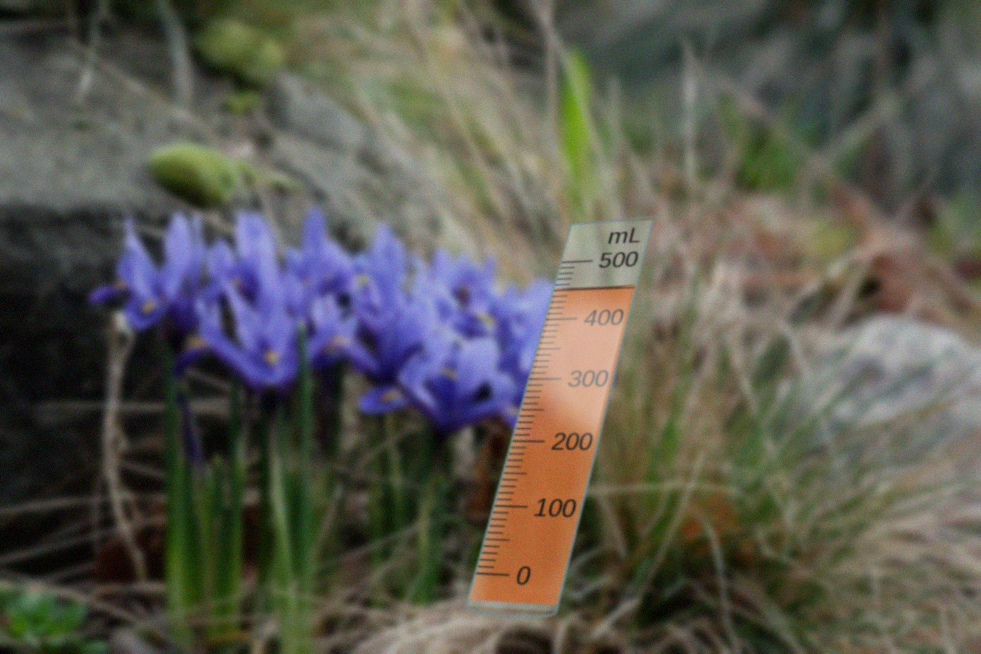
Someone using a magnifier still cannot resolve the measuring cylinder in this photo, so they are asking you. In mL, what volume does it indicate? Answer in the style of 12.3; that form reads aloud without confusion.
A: 450
